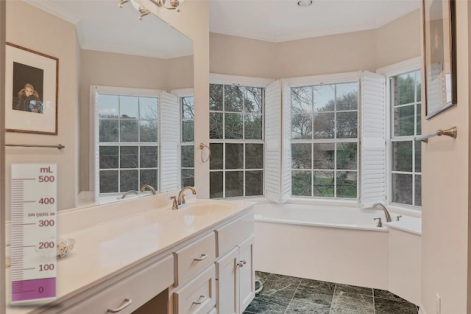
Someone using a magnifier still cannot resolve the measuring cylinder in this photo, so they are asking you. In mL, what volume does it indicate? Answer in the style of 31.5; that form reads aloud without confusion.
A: 50
